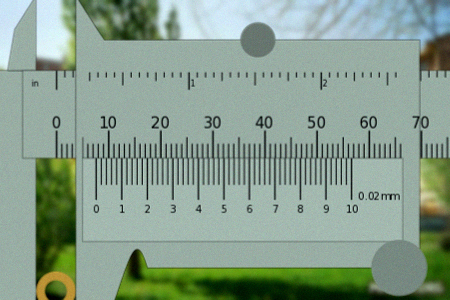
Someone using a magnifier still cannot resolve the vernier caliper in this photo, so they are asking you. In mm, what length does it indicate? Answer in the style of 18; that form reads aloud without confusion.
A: 7.6
